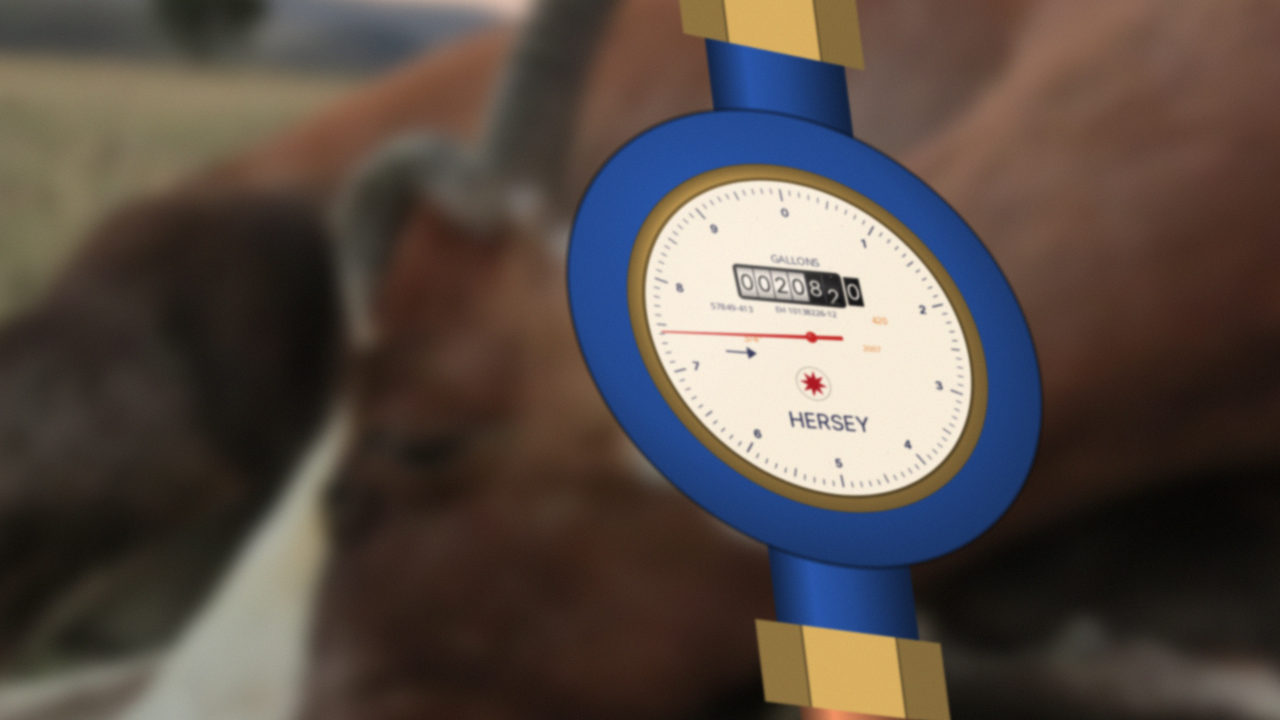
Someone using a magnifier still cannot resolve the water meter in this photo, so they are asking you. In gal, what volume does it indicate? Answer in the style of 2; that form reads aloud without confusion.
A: 20817.4
